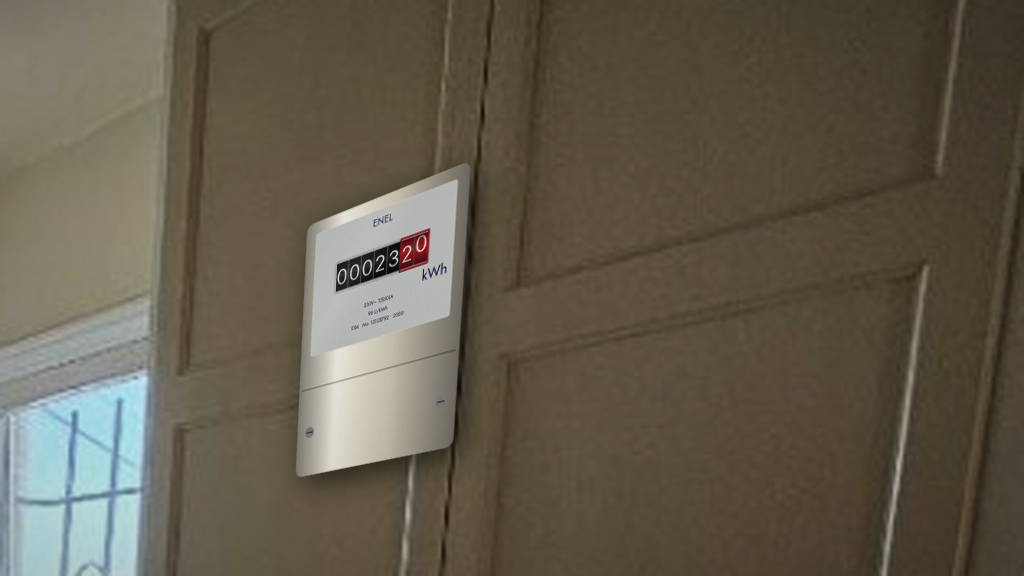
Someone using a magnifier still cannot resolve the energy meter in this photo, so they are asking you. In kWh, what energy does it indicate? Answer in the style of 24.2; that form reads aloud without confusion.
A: 23.20
